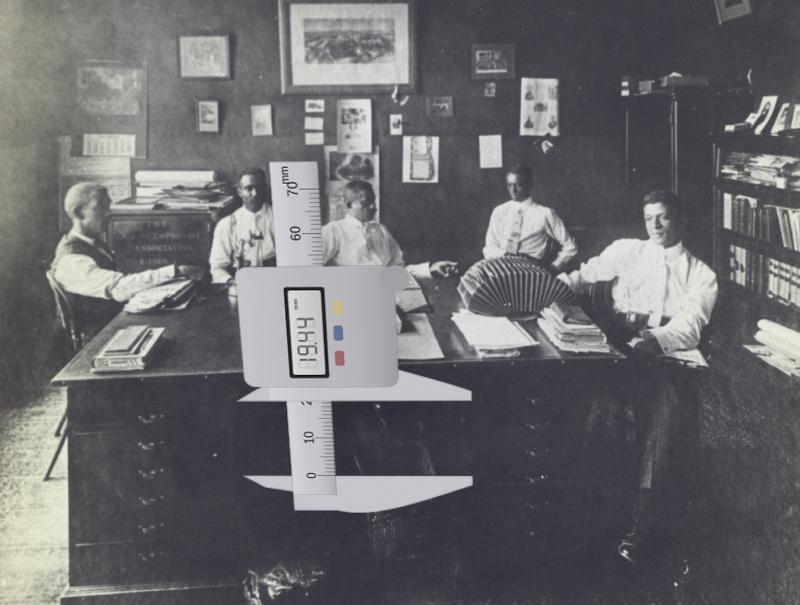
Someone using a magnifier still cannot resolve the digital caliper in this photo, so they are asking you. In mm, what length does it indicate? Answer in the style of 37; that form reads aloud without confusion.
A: 19.44
